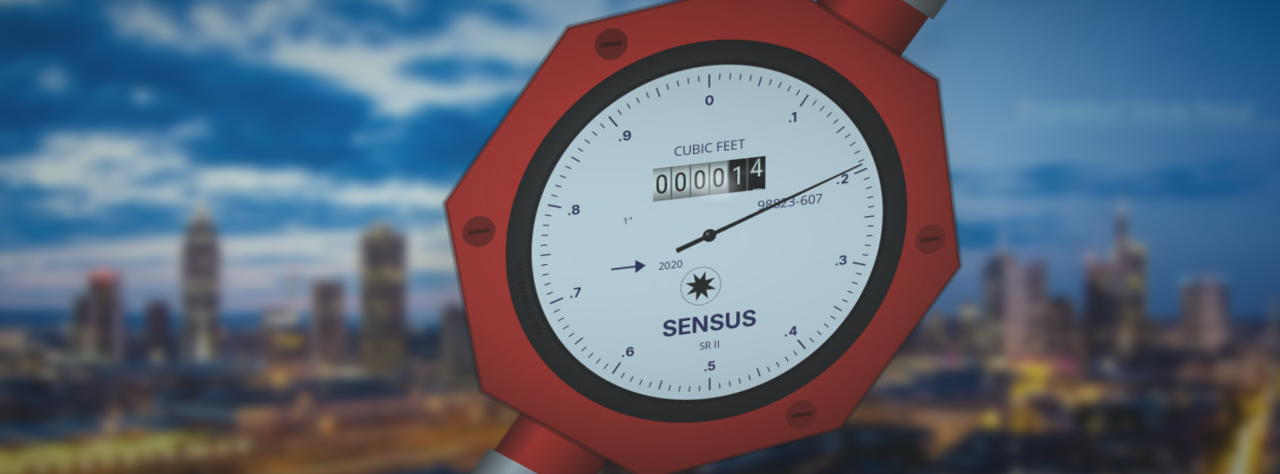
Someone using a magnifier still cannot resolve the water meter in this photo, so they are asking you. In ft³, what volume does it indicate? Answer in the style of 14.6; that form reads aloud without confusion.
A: 14.19
